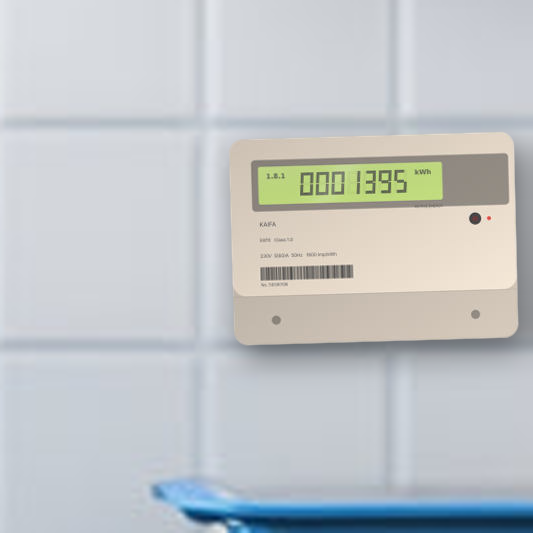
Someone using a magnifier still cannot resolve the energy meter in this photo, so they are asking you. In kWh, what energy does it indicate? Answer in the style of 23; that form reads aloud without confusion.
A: 1395
